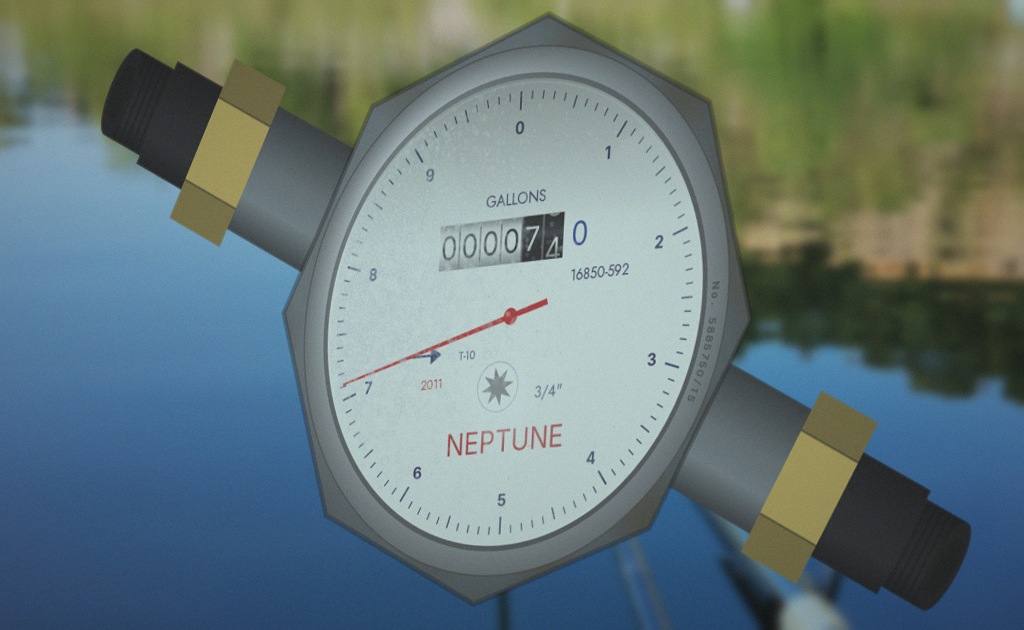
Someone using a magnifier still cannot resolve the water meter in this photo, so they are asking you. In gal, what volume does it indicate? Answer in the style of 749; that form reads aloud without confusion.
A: 737.1
